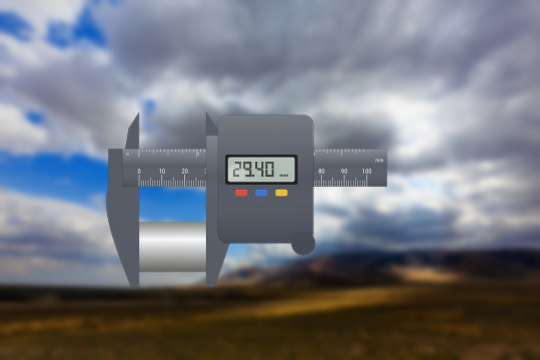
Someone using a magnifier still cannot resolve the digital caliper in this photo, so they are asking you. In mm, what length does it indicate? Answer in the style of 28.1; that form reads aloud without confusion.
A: 29.40
